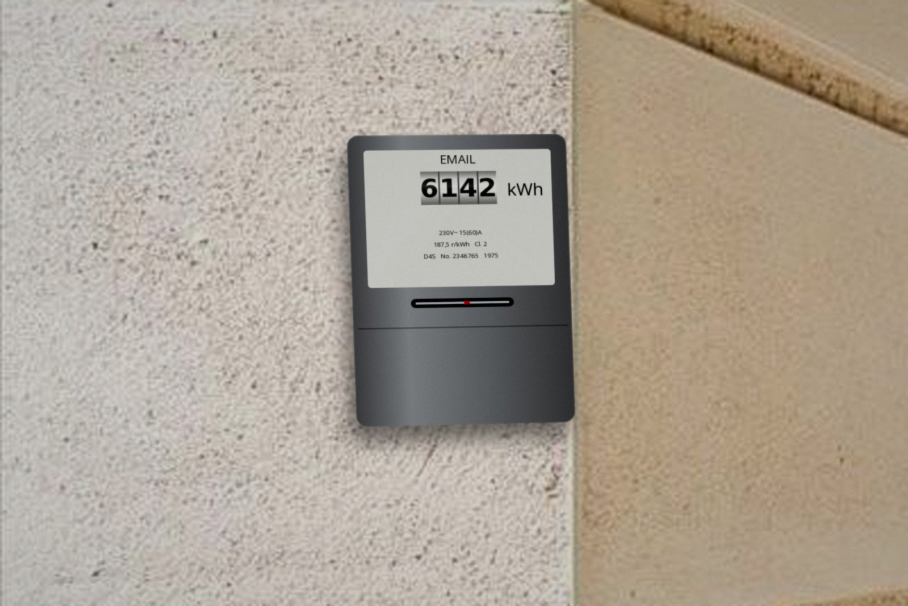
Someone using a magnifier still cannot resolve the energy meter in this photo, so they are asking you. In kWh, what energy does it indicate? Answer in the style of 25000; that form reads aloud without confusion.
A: 6142
